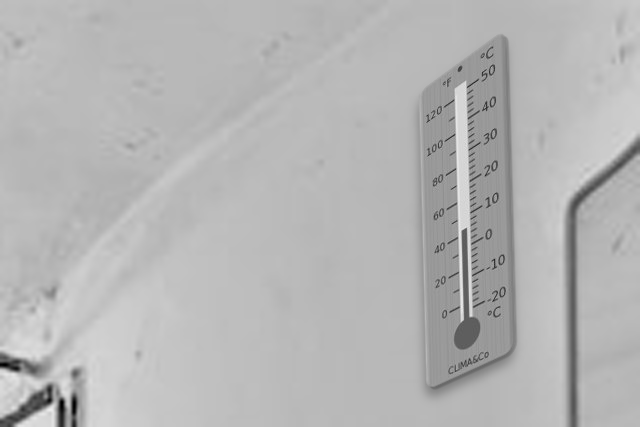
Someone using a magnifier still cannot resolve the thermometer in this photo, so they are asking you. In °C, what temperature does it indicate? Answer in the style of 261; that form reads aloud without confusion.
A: 6
